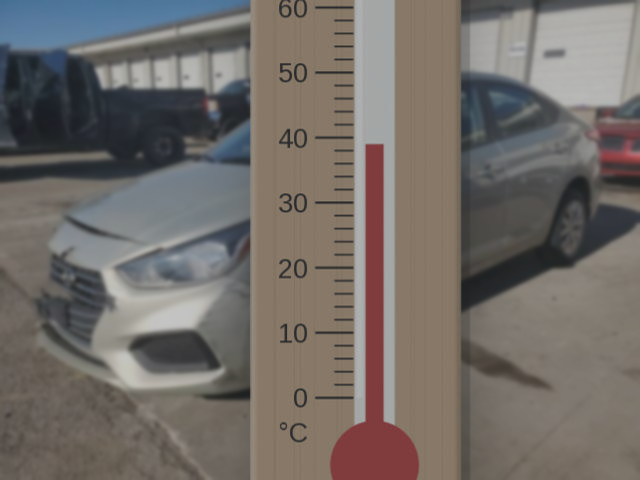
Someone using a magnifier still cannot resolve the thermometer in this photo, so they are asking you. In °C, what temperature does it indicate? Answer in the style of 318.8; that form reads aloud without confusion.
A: 39
